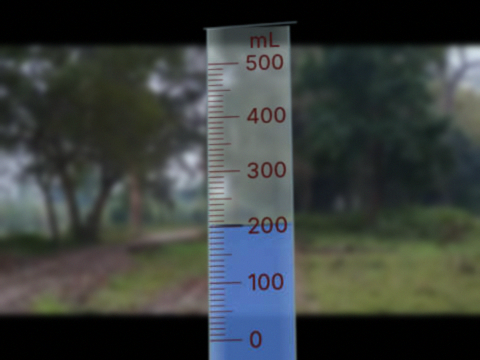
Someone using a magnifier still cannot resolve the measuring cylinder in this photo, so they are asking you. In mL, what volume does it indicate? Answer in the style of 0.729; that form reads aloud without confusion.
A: 200
